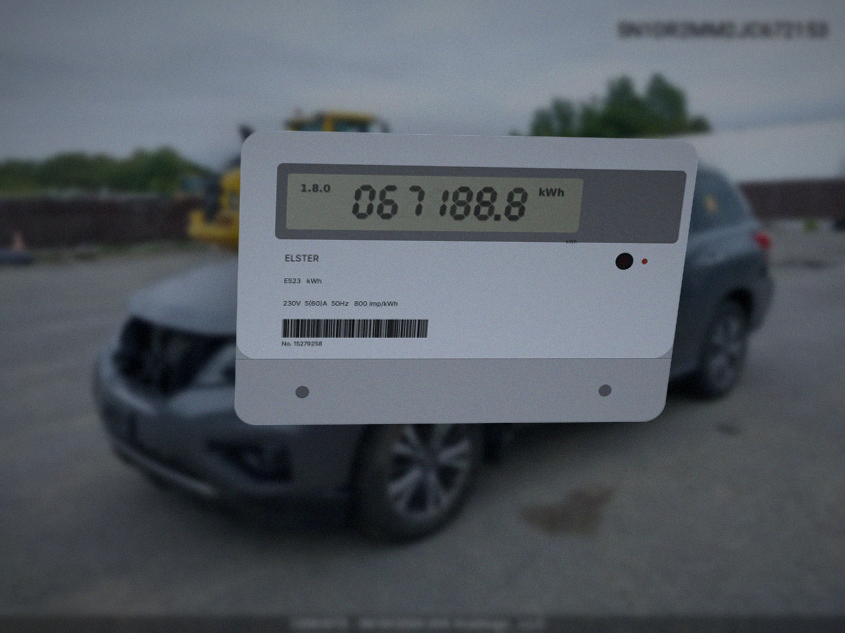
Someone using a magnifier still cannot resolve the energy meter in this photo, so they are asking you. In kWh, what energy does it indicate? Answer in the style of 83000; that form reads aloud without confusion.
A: 67188.8
